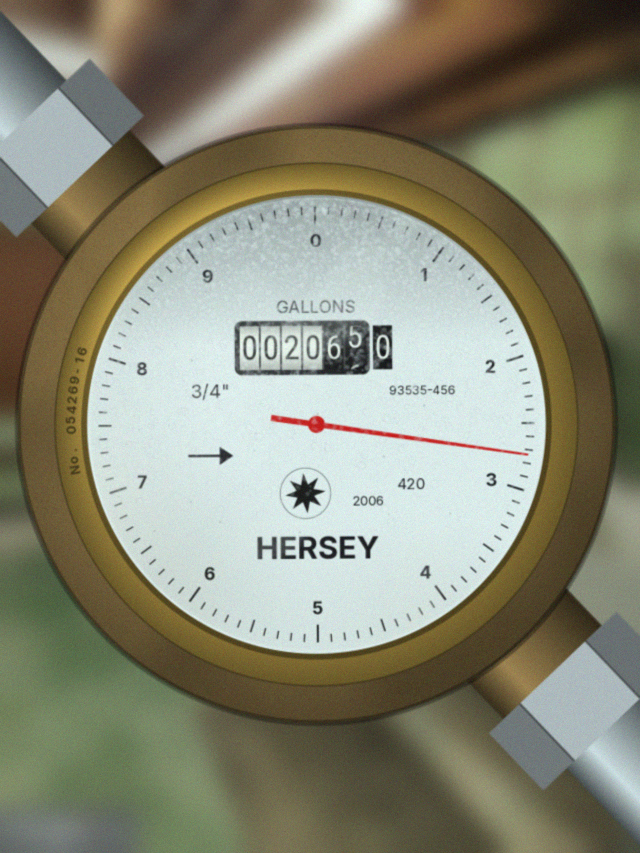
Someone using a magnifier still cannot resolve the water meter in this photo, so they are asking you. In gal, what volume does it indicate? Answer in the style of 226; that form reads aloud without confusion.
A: 20652.7
